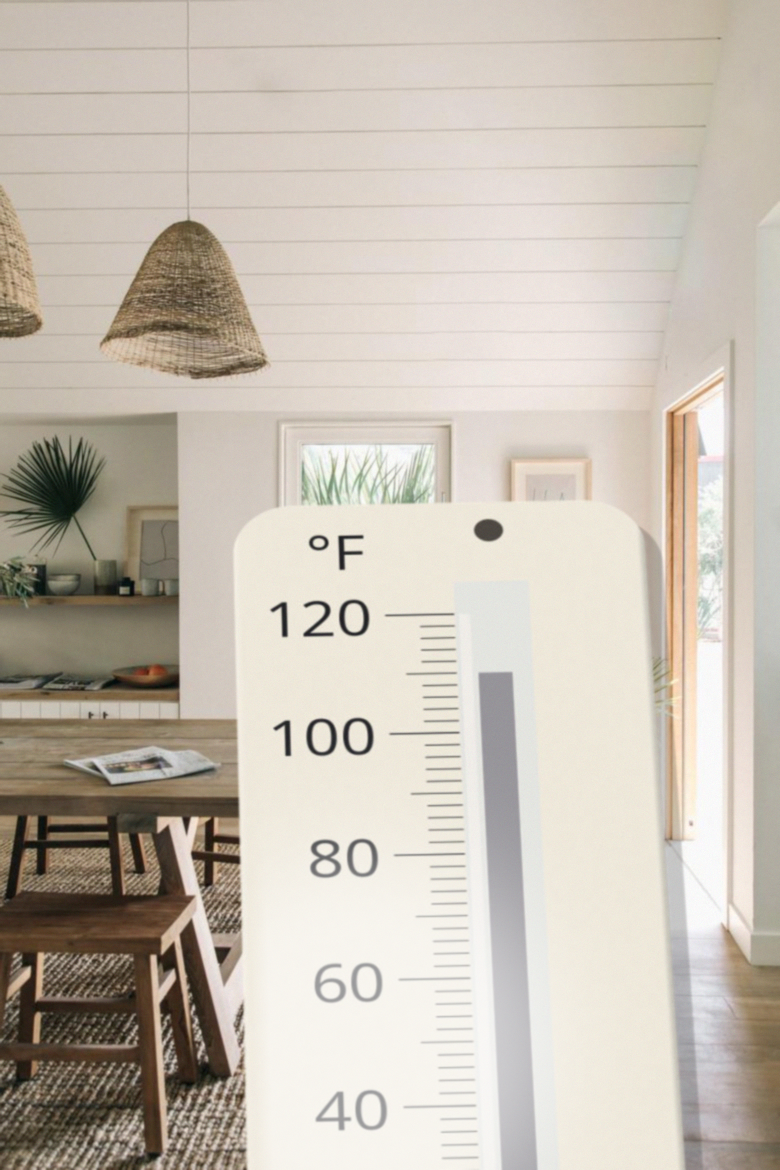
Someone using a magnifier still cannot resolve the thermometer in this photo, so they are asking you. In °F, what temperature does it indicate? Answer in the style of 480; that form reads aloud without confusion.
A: 110
